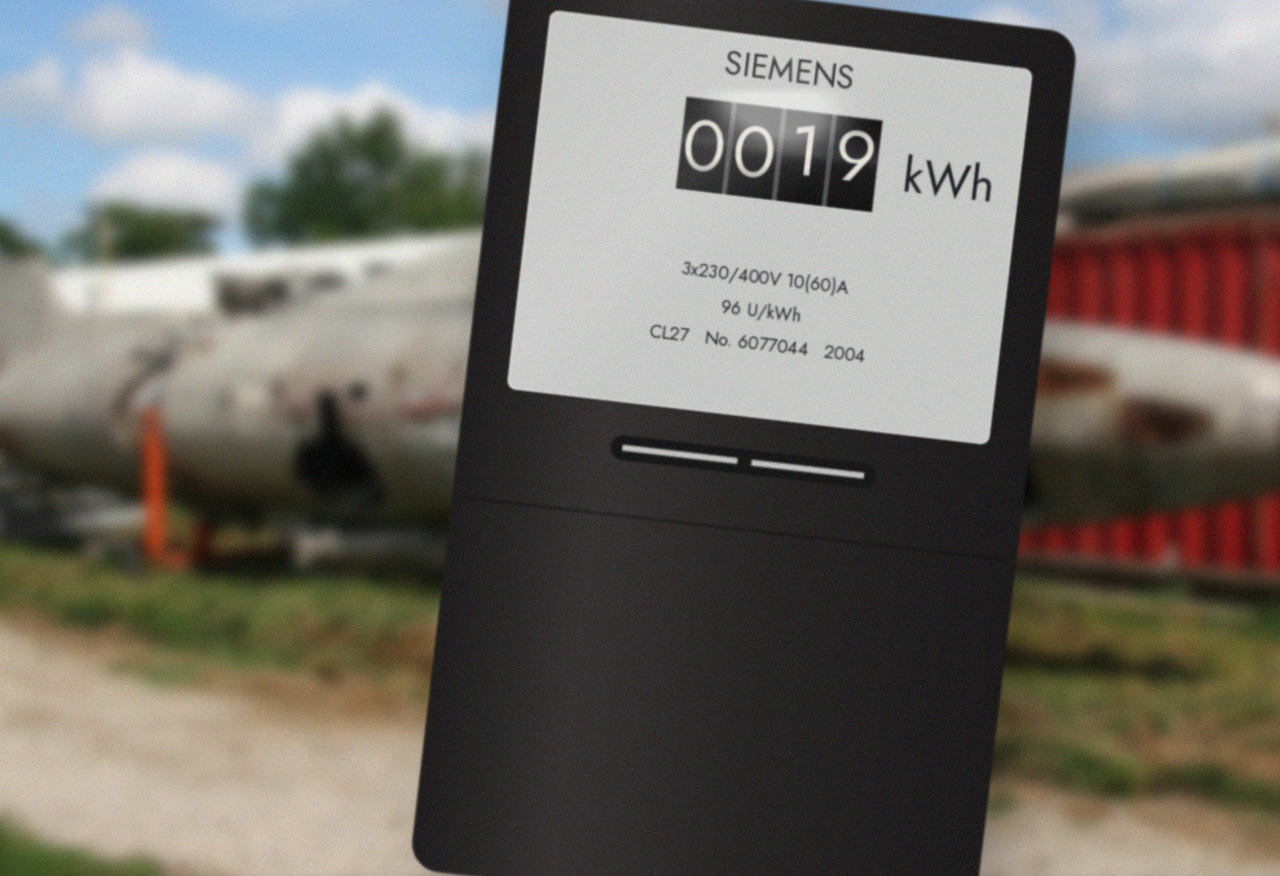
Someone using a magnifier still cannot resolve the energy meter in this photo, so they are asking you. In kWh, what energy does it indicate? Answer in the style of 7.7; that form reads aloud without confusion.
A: 19
